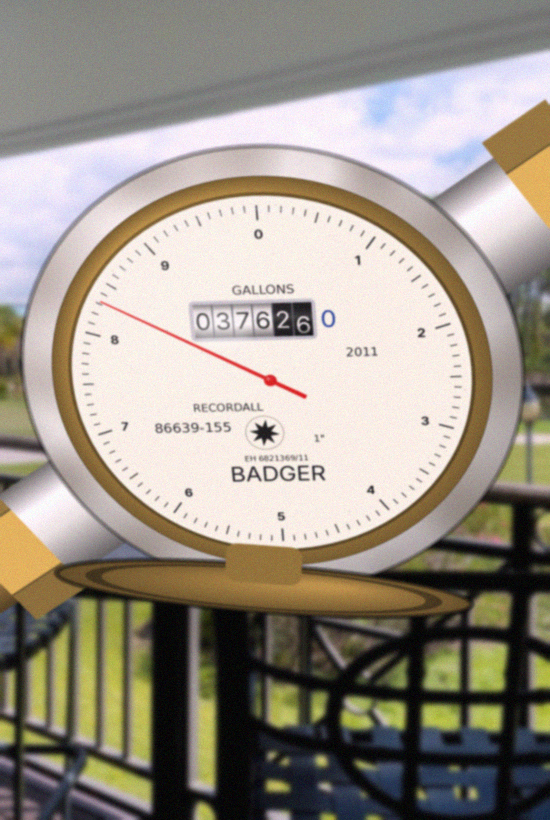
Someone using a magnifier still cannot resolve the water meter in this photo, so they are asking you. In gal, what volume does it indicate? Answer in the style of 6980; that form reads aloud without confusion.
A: 376258.3
